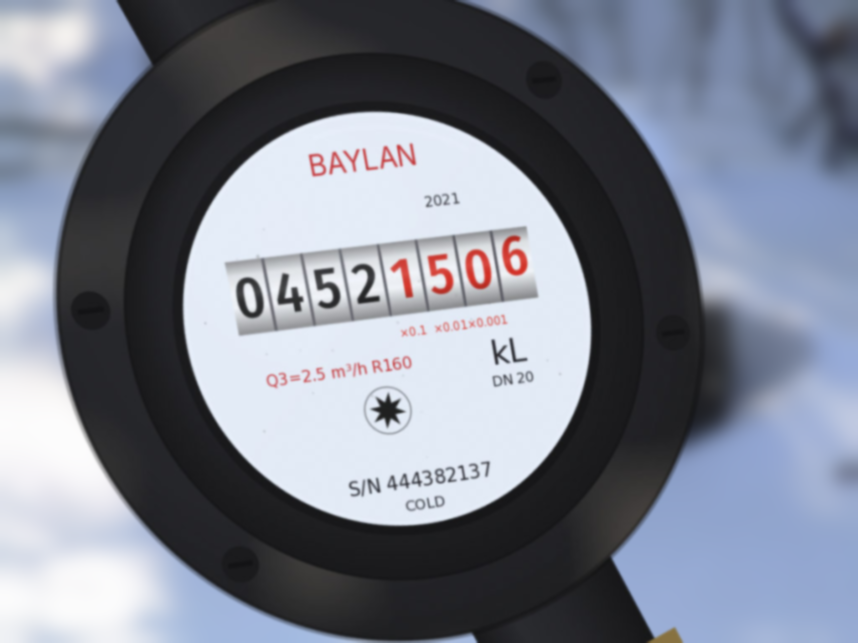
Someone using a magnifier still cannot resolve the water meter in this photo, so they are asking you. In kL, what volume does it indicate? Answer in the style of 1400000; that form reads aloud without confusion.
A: 452.1506
